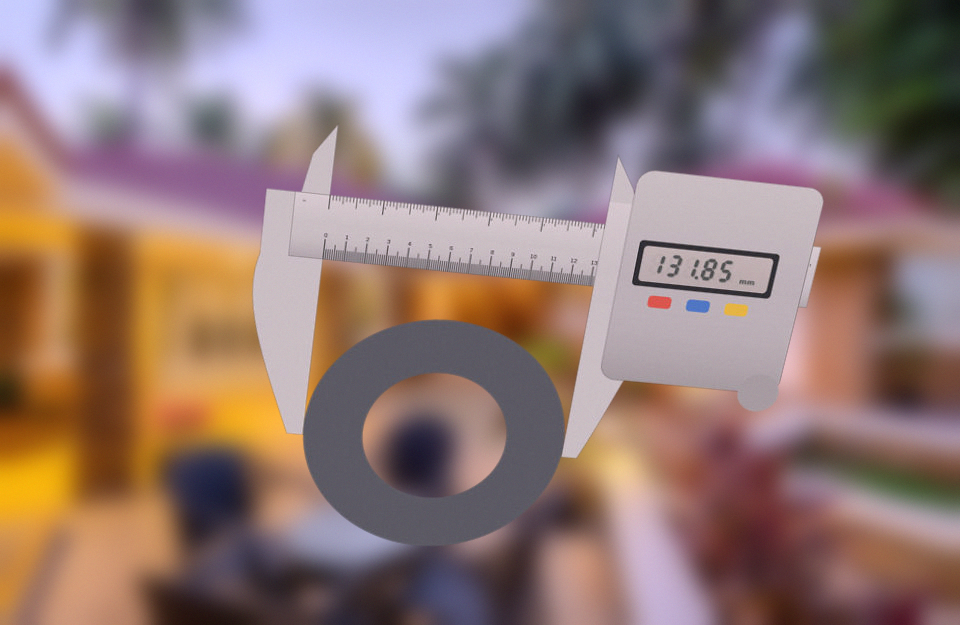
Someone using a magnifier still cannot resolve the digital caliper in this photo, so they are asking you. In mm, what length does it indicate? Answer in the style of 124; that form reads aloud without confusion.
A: 131.85
